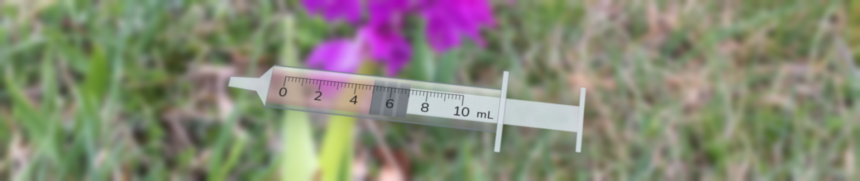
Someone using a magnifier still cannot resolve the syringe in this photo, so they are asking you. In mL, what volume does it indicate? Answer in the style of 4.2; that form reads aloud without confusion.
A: 5
